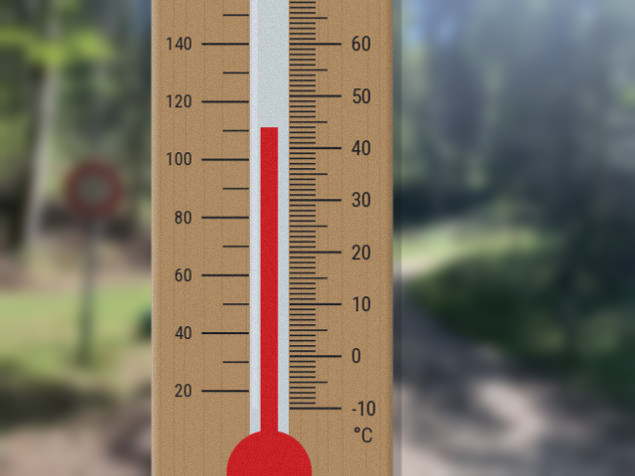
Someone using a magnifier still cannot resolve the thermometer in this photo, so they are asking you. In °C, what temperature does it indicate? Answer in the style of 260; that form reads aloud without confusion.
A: 44
